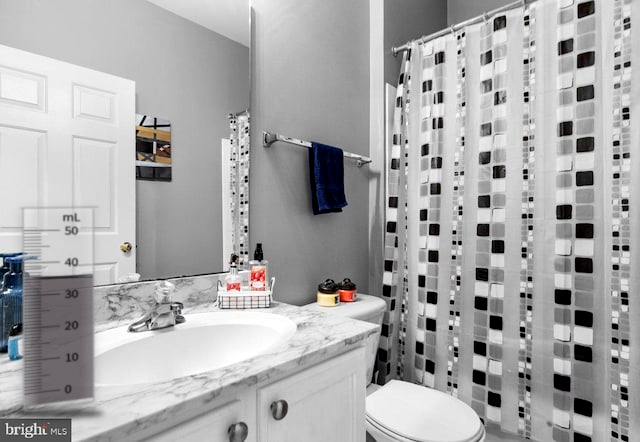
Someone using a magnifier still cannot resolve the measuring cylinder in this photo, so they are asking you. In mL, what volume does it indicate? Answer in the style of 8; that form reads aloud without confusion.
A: 35
